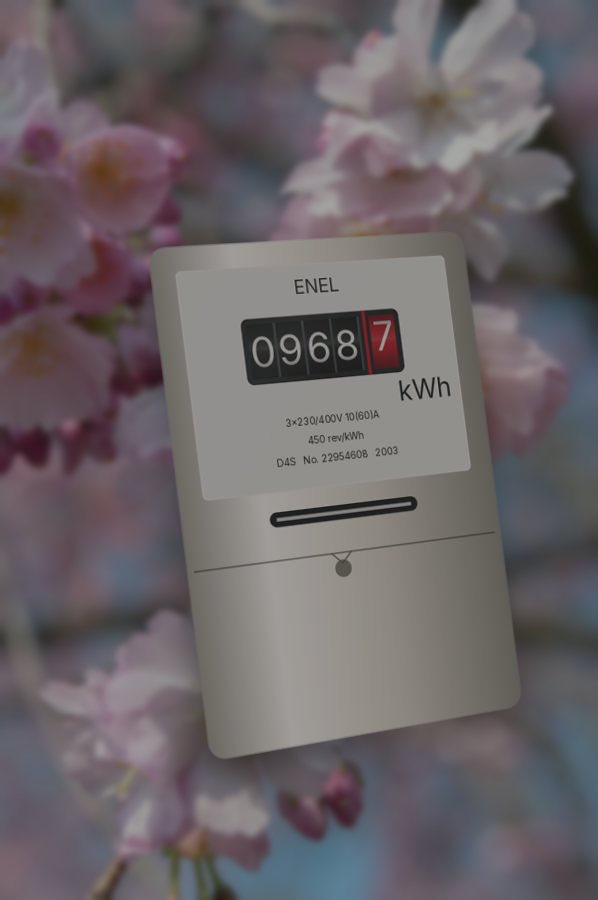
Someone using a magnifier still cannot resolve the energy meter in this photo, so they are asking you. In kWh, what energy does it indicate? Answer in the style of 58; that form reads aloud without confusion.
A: 968.7
